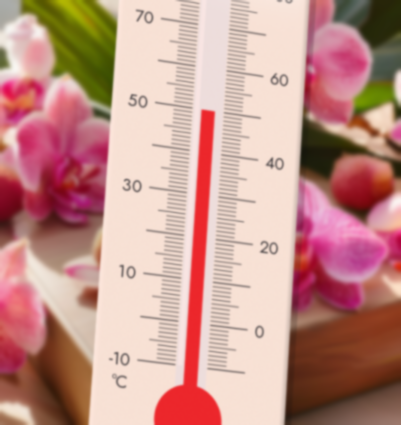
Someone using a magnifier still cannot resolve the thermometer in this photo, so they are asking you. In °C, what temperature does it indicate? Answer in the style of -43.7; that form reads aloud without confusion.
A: 50
